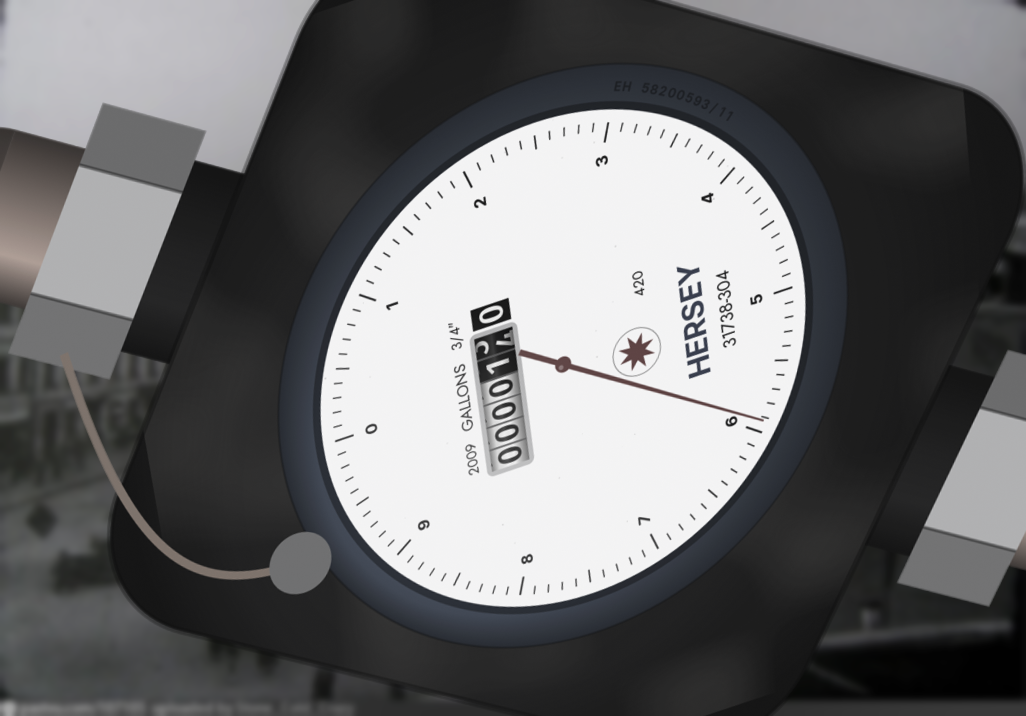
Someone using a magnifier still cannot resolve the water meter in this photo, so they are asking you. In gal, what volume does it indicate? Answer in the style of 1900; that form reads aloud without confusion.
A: 135.9
